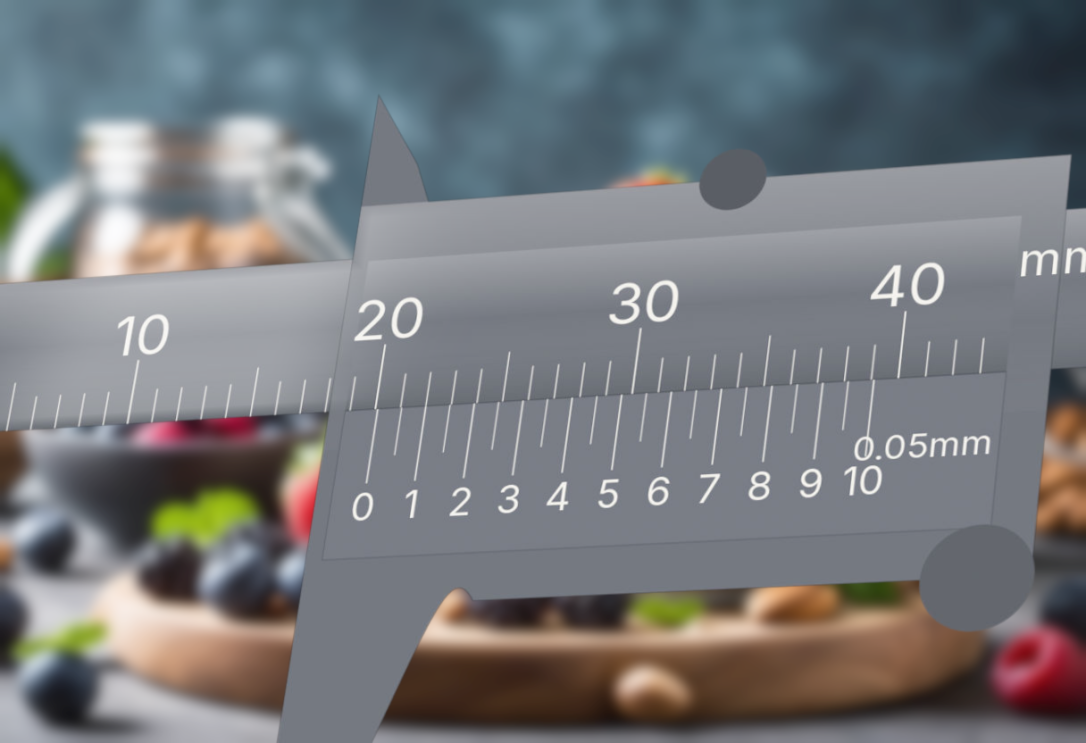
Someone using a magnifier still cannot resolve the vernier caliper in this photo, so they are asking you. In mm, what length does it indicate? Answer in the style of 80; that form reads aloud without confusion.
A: 20.10
